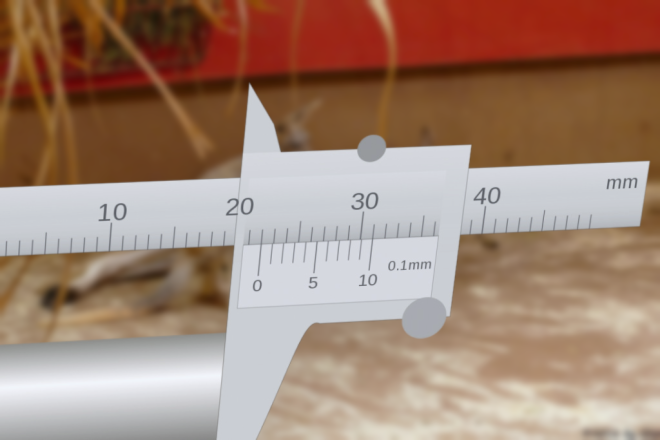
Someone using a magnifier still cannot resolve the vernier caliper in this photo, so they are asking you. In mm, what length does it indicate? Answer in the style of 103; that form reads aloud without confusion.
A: 22.0
